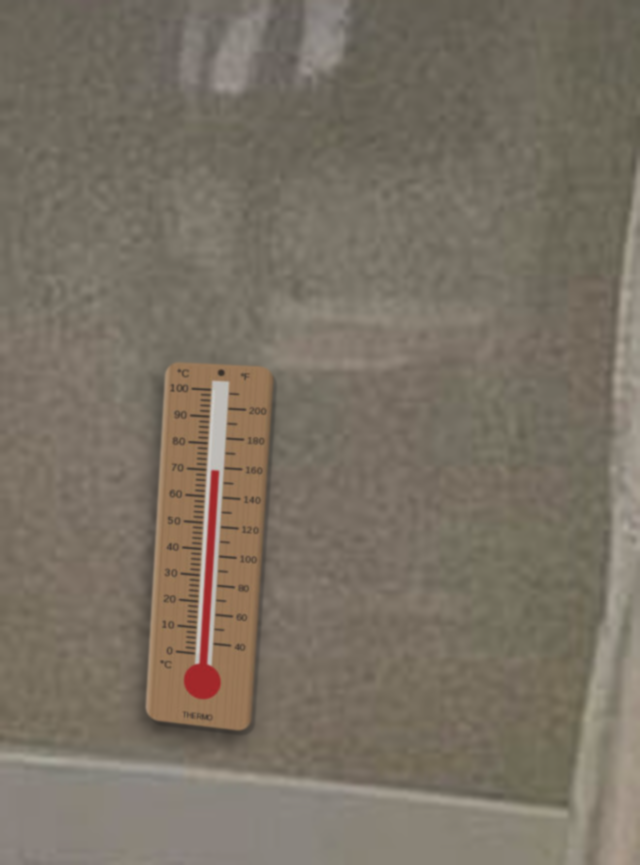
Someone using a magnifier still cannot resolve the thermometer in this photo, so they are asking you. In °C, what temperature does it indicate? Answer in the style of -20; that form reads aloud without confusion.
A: 70
